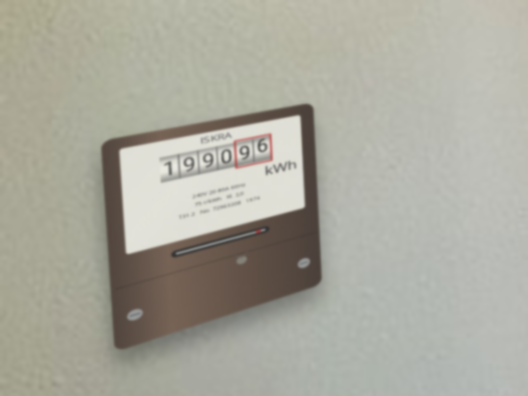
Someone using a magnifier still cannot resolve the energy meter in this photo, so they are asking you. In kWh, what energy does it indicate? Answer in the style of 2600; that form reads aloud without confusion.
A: 1990.96
